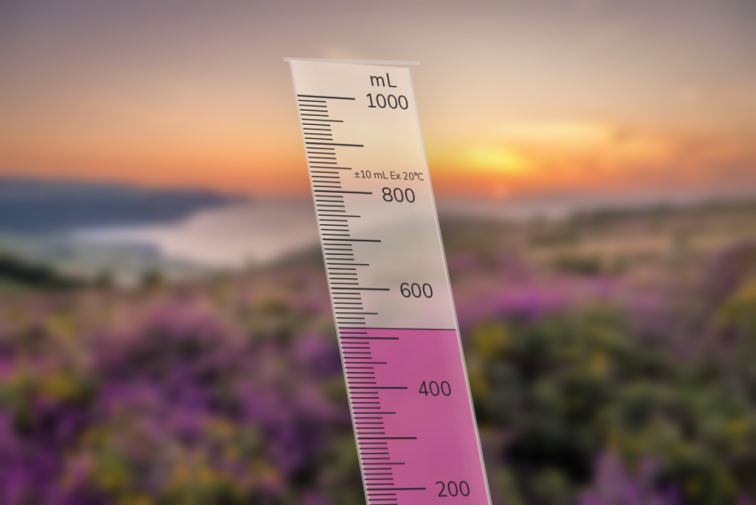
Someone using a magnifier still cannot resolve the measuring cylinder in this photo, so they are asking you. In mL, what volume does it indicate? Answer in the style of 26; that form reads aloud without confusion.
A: 520
